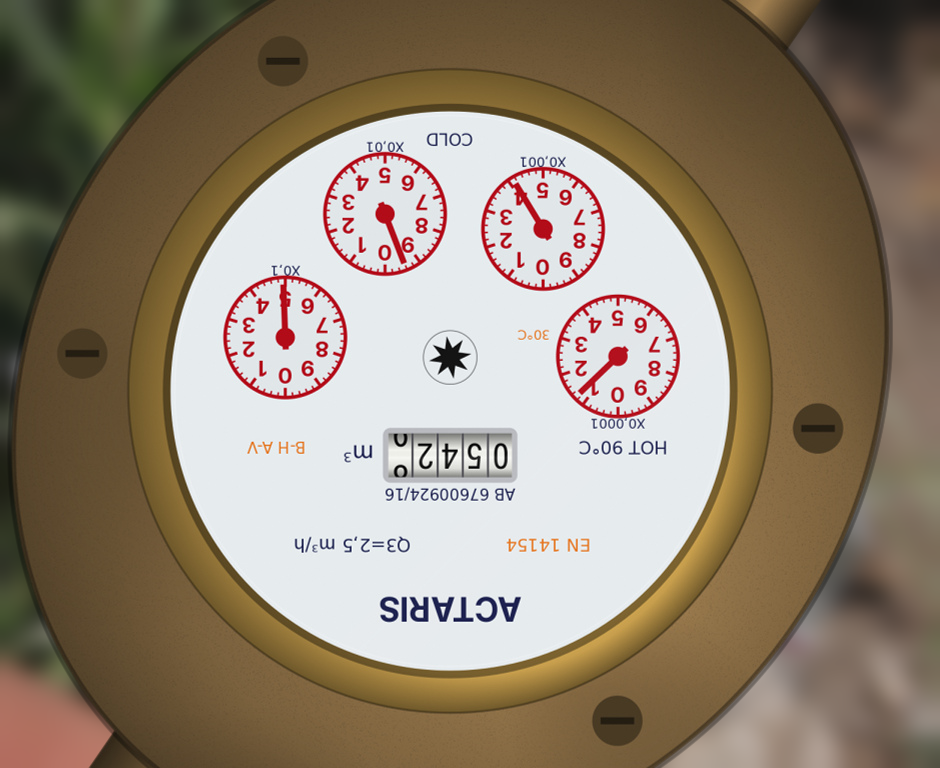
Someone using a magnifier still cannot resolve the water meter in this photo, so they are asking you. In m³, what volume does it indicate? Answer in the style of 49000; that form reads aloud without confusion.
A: 5428.4941
